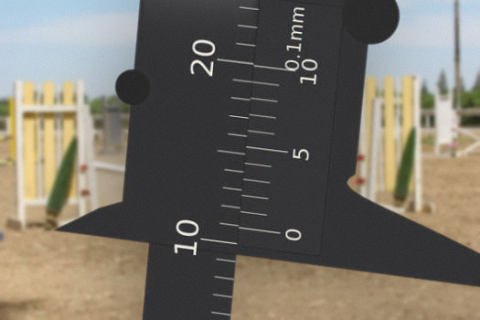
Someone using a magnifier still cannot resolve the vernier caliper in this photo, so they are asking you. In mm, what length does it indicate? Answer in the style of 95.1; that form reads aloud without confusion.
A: 10.9
